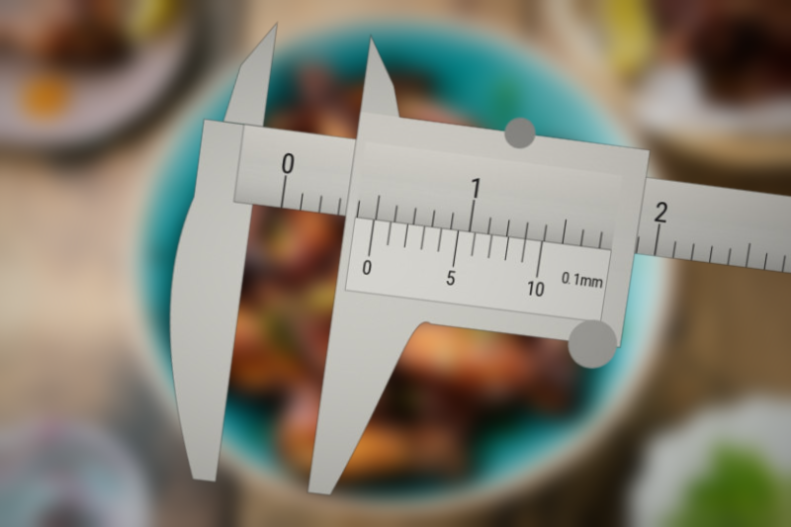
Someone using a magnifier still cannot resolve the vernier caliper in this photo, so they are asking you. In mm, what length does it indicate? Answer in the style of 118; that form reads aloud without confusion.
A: 4.9
